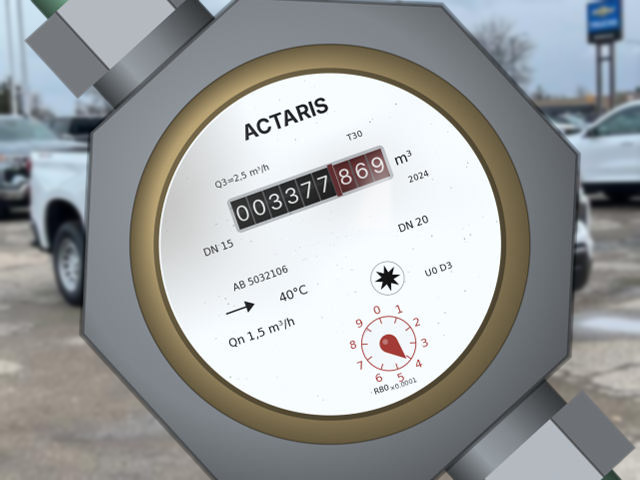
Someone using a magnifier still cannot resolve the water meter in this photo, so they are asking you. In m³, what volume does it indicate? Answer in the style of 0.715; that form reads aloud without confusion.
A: 3377.8694
